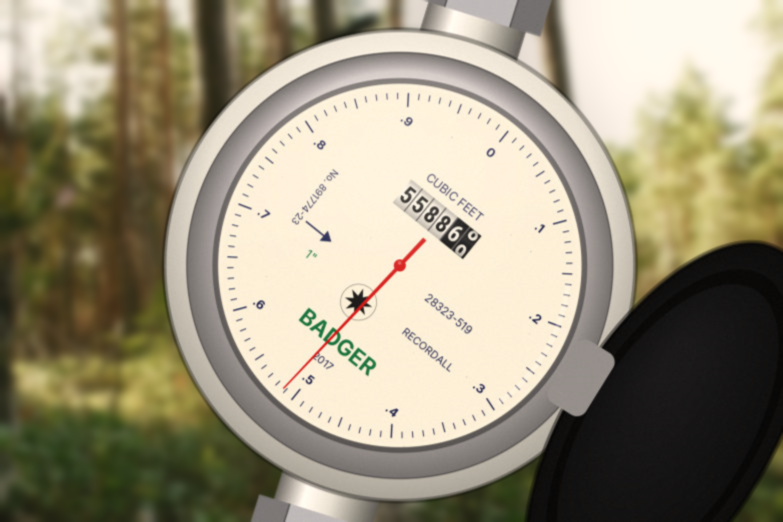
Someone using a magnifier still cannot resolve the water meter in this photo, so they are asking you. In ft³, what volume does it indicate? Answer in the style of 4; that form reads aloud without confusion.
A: 558868.51
